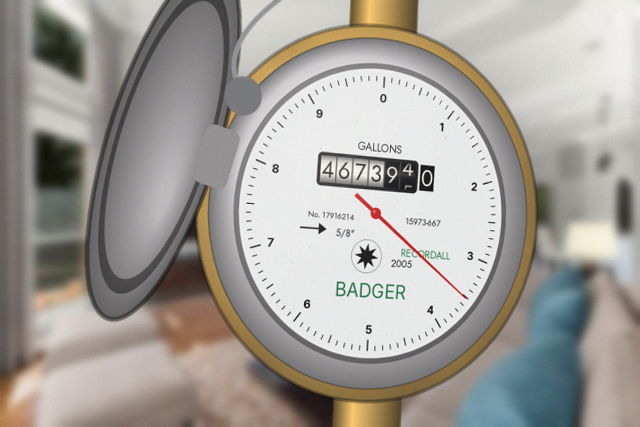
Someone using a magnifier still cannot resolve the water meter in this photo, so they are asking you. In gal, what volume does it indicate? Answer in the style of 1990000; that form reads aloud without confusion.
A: 4673943.5
